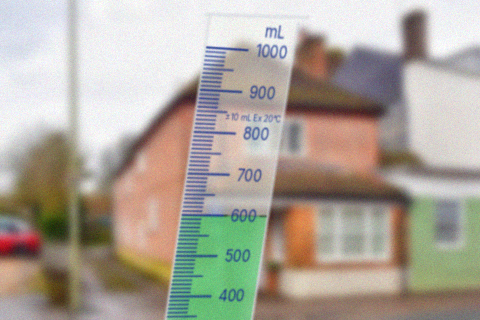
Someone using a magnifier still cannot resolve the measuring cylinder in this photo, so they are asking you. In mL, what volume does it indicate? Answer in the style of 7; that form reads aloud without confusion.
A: 600
